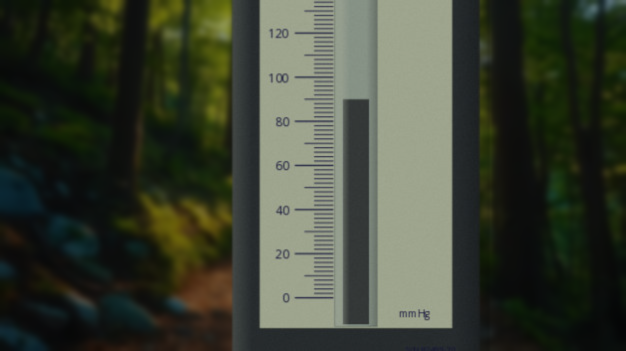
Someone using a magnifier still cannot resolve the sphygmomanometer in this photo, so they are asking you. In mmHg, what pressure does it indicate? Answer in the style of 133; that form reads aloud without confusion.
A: 90
